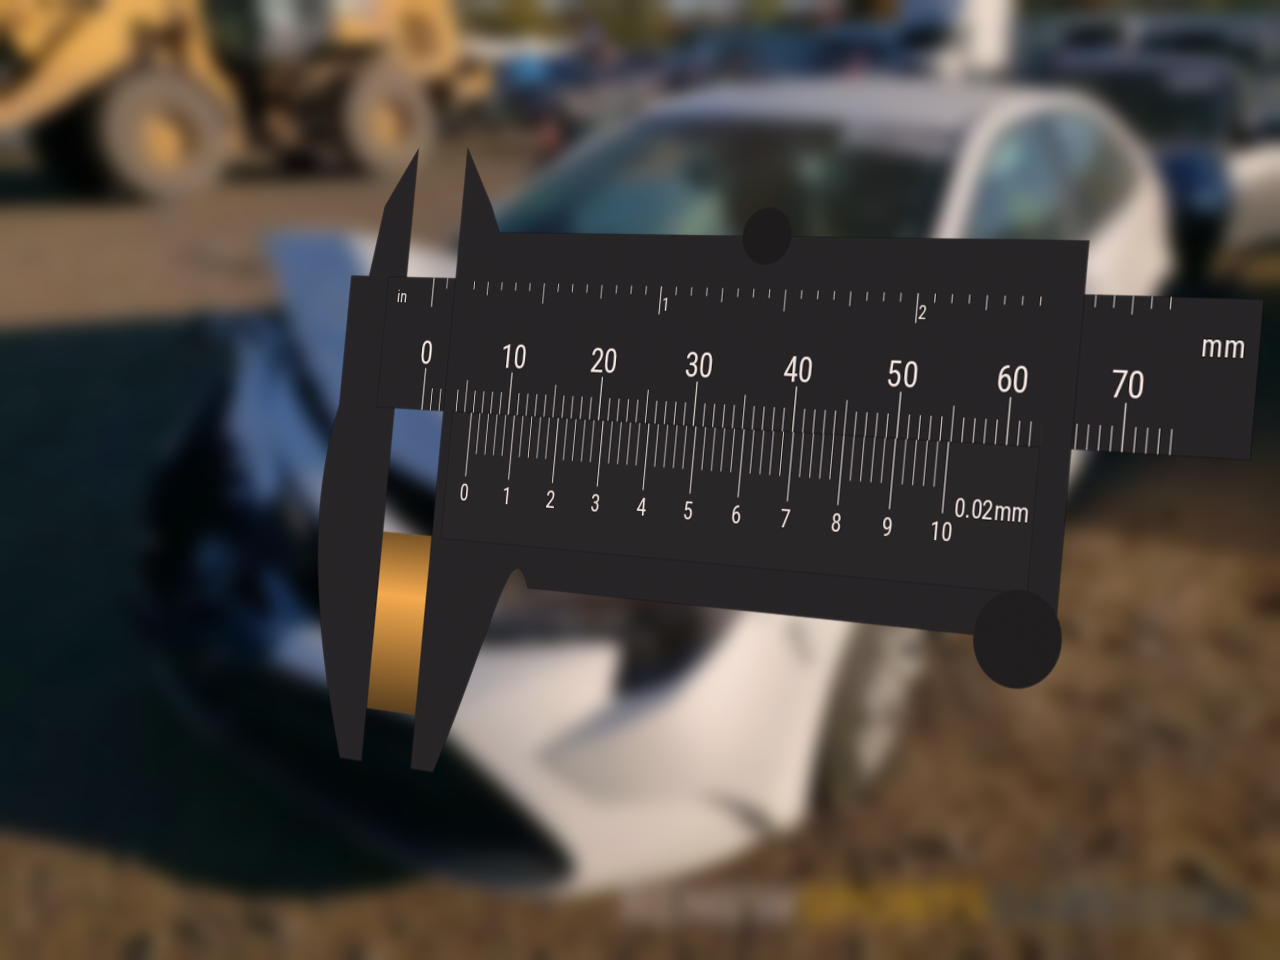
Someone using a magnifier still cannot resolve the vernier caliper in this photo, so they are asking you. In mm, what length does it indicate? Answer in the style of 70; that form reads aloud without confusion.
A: 5.8
